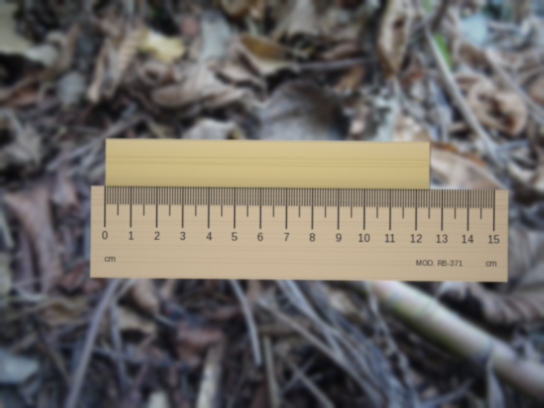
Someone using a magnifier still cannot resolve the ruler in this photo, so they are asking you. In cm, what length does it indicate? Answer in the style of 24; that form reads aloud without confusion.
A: 12.5
